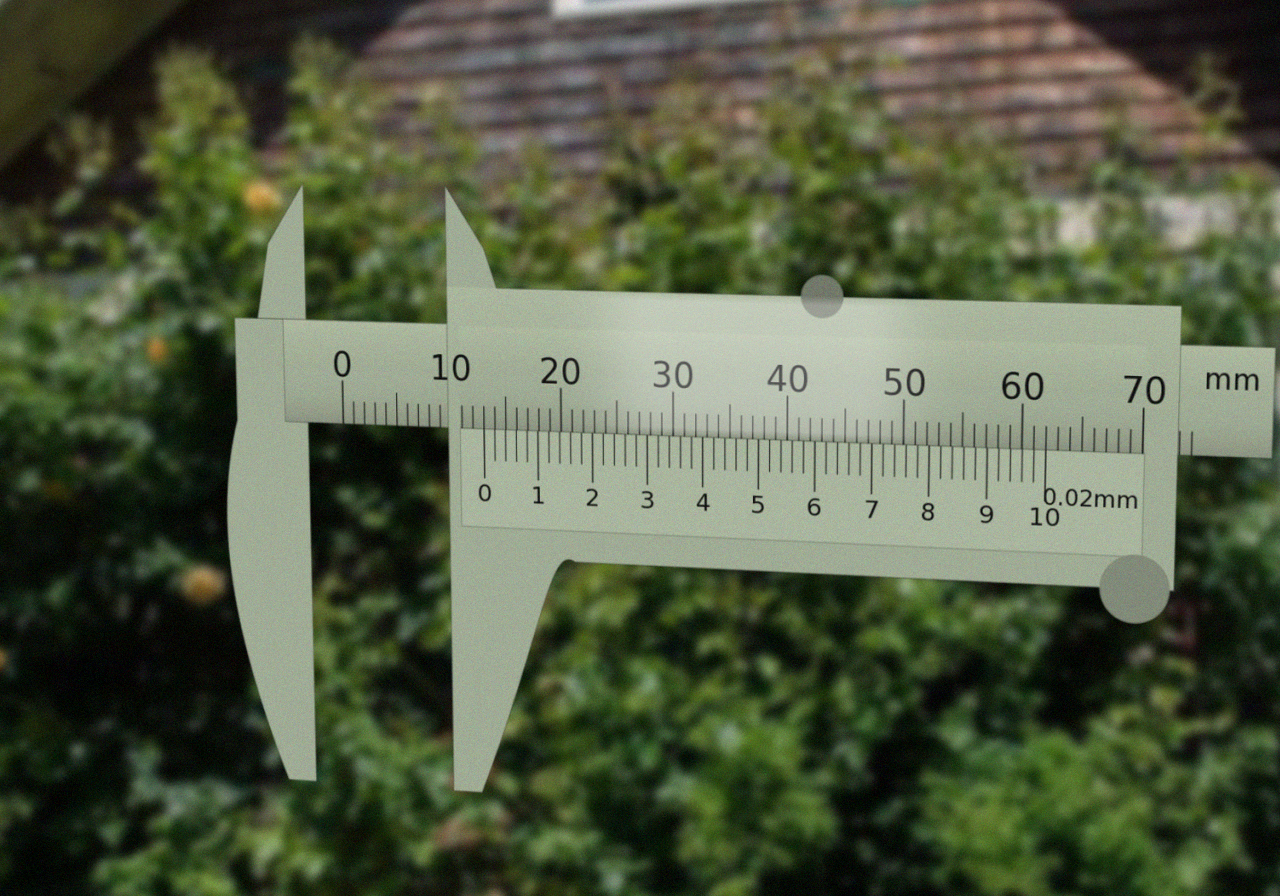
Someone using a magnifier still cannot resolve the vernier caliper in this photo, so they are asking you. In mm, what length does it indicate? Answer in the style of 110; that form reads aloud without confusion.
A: 13.0
